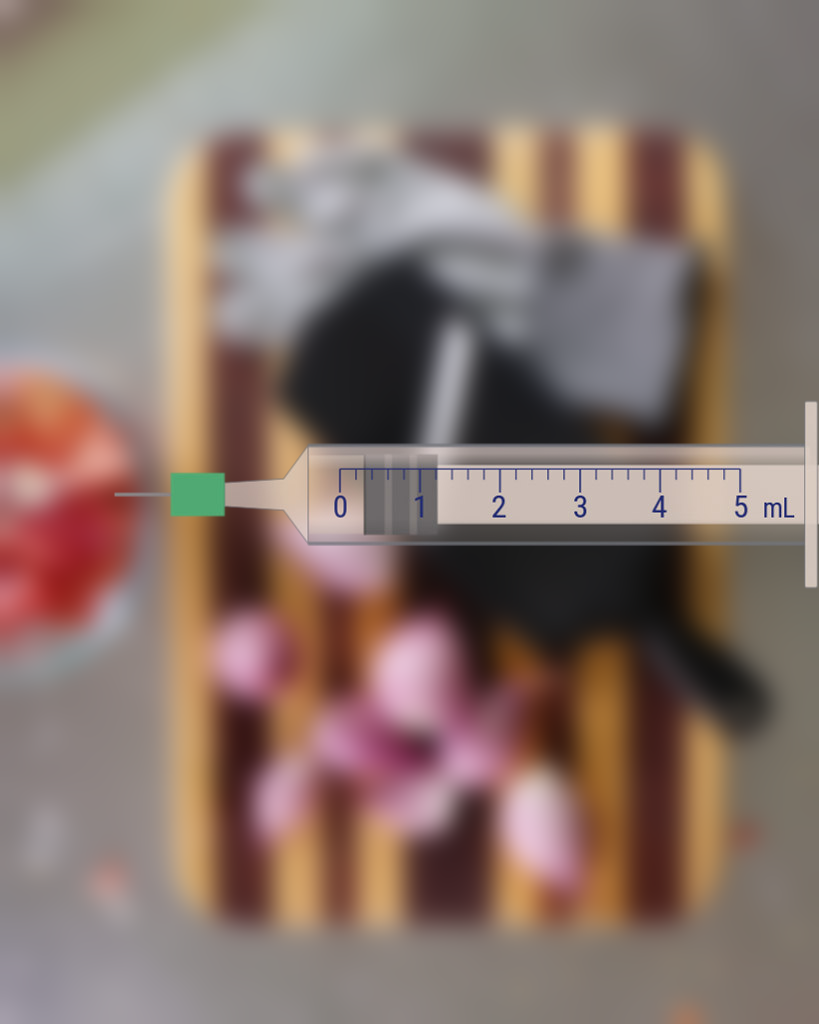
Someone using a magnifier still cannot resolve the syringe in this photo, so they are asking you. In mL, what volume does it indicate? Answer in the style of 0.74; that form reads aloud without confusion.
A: 0.3
